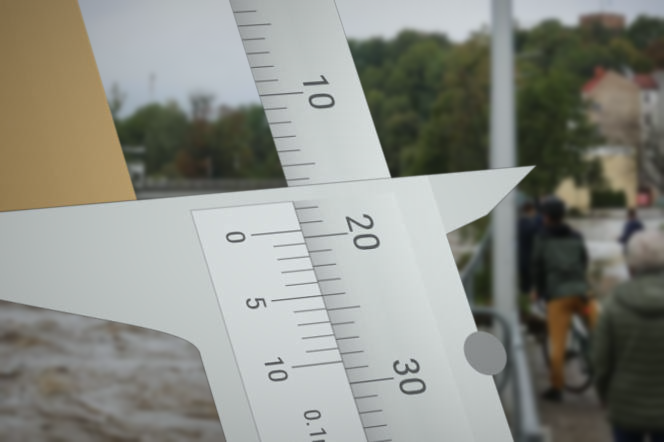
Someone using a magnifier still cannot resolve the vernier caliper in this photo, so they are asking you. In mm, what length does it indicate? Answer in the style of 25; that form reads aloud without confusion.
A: 19.5
